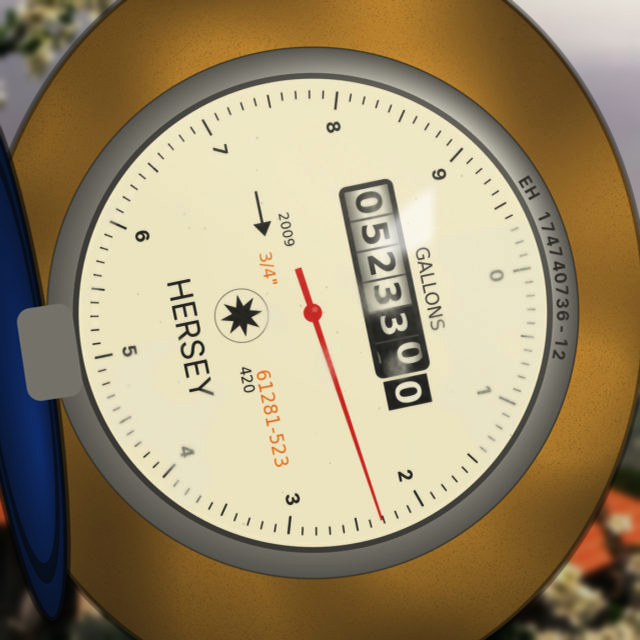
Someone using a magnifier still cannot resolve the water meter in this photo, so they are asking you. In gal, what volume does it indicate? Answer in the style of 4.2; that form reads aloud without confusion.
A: 523302.3
